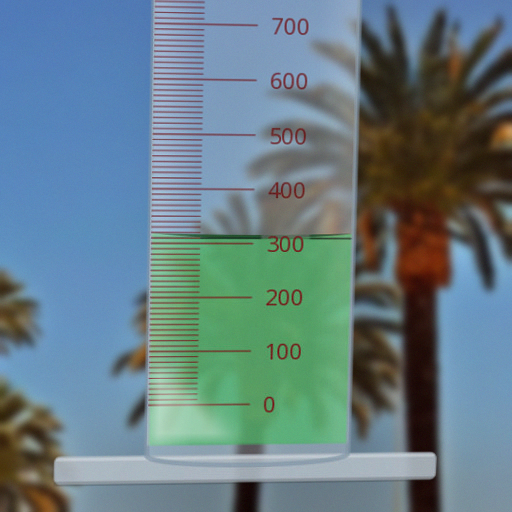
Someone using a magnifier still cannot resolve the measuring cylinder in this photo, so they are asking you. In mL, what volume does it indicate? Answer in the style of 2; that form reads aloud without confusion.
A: 310
